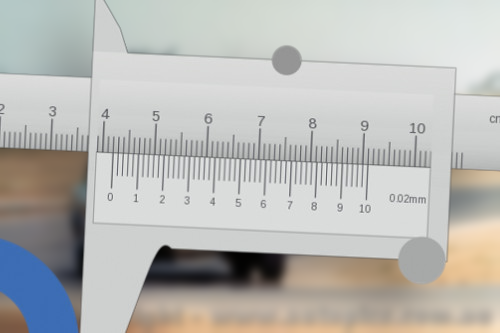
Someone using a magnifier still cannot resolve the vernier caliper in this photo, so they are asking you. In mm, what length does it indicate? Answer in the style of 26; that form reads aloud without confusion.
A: 42.0
